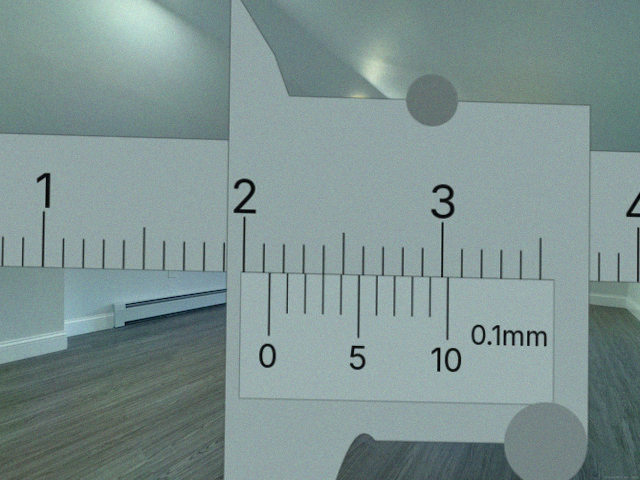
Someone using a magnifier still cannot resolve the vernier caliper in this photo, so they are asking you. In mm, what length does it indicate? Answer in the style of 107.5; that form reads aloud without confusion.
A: 21.3
